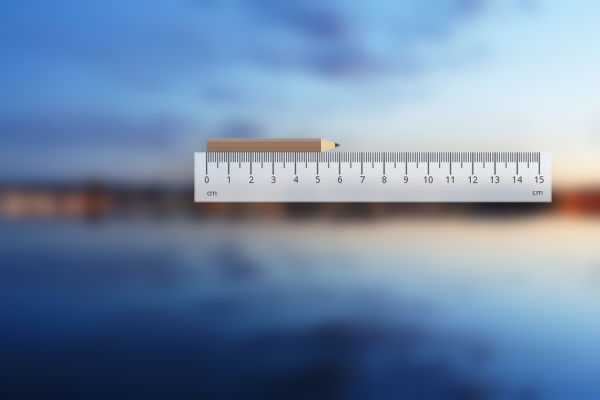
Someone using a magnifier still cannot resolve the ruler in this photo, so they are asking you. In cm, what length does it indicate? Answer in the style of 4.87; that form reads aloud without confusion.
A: 6
